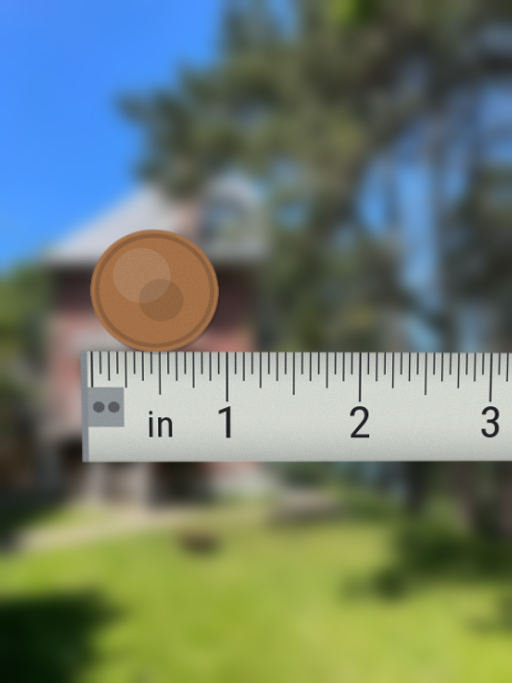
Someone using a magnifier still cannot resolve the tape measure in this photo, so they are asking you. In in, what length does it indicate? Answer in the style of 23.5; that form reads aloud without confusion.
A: 0.9375
